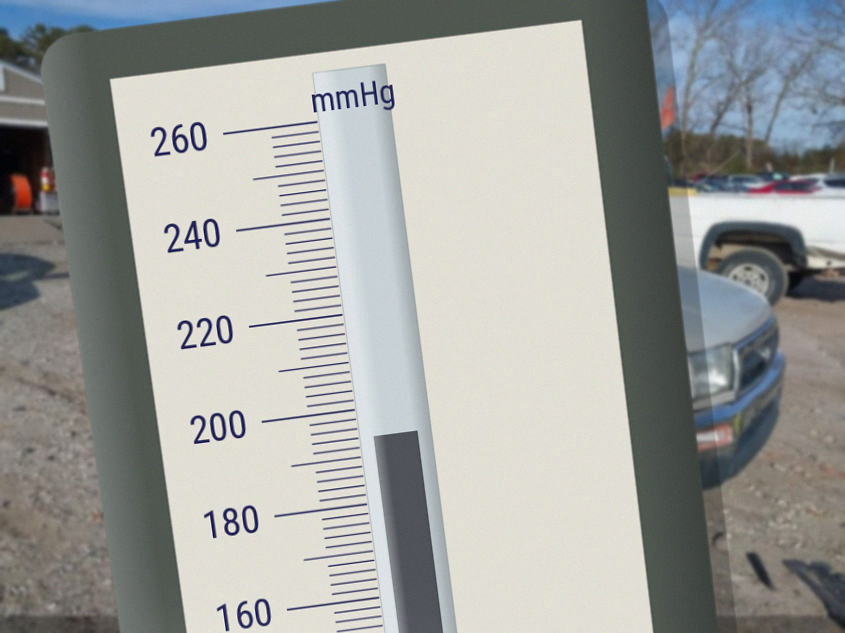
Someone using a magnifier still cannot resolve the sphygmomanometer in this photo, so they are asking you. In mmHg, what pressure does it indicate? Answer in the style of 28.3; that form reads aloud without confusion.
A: 194
